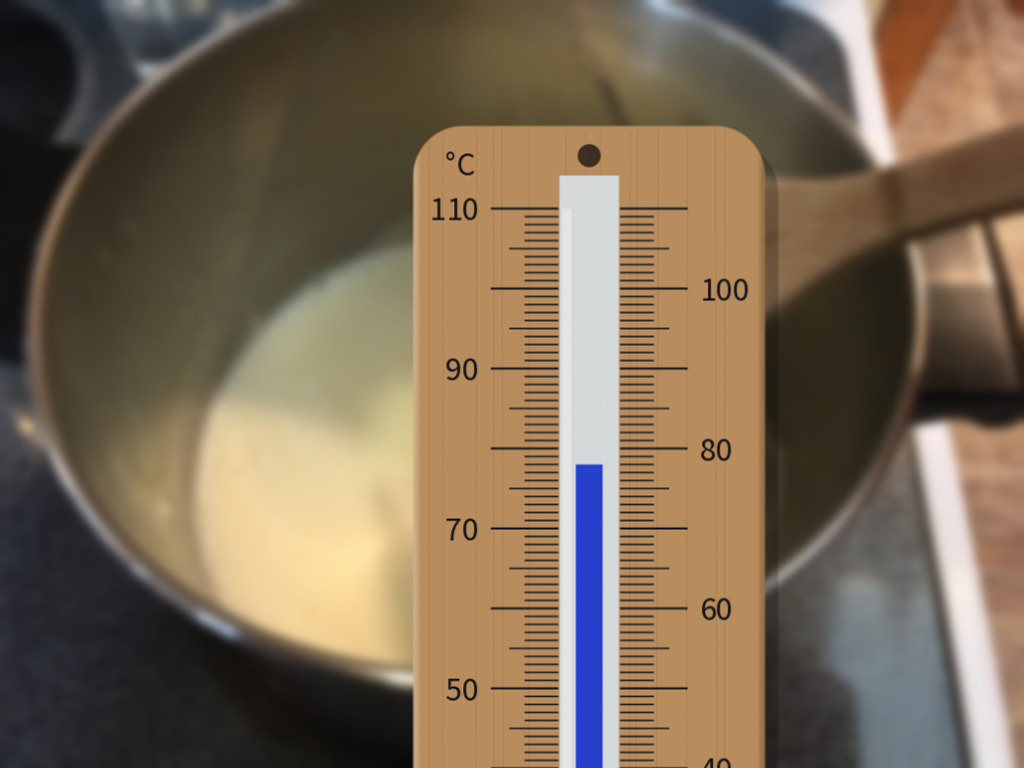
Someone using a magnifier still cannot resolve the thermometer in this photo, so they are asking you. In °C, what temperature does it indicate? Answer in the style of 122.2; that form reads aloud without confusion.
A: 78
